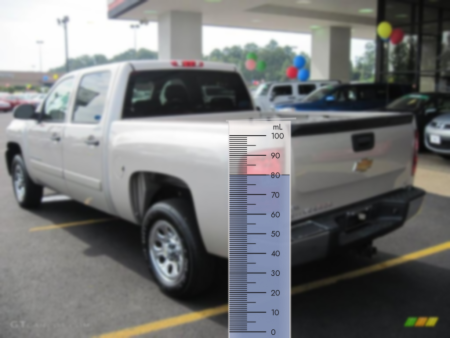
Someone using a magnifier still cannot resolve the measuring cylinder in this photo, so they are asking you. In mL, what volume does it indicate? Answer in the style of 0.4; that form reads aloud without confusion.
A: 80
